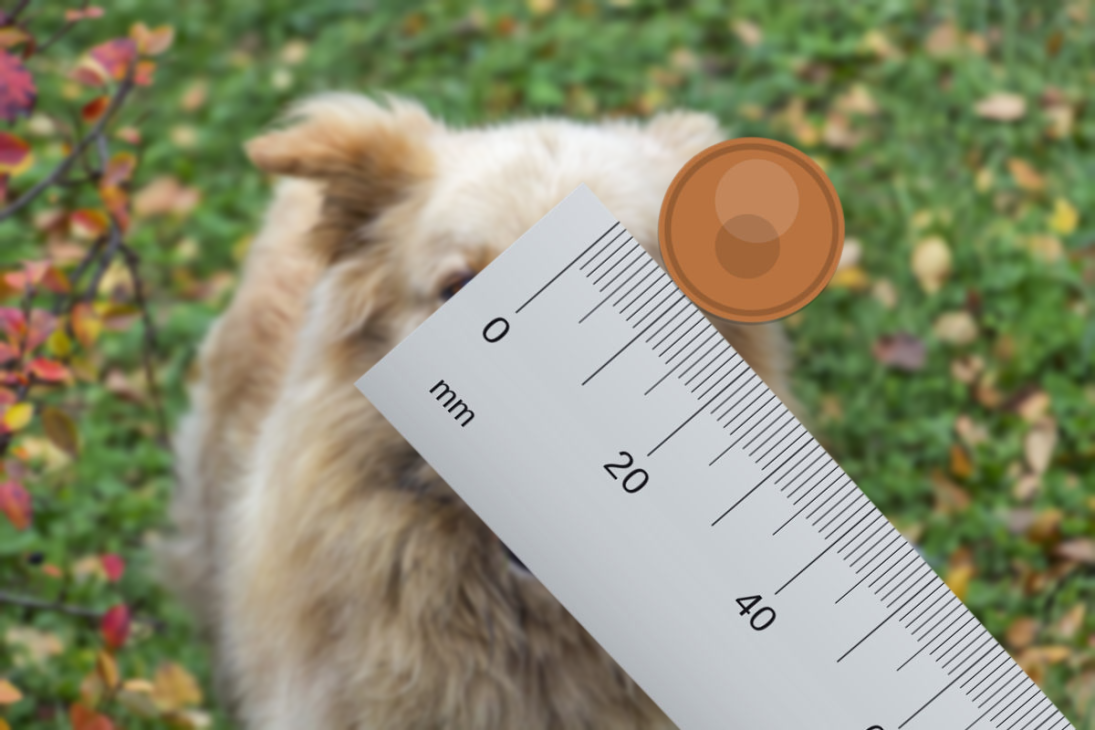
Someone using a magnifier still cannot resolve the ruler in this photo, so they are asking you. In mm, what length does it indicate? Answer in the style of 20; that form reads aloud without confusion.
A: 19
